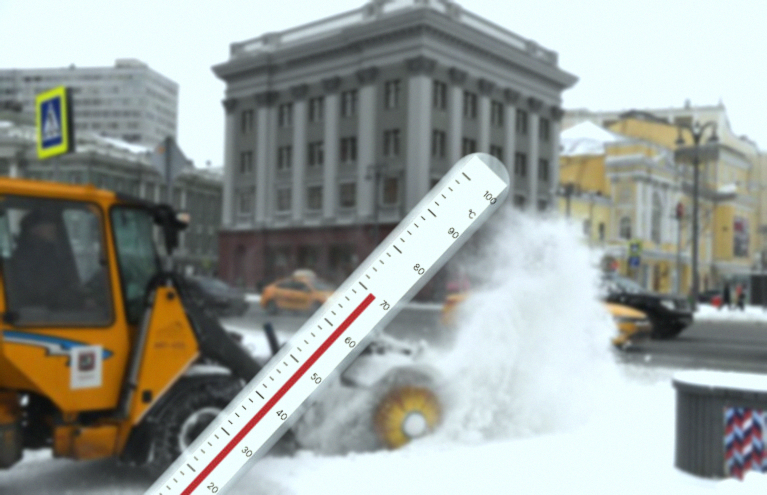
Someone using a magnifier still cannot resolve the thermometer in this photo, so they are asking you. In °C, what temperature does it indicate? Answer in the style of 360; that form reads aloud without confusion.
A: 70
